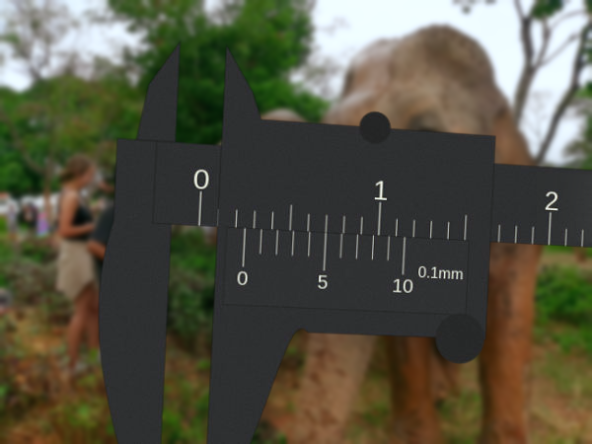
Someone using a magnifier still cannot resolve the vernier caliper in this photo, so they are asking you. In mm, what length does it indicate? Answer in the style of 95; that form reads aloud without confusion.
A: 2.5
